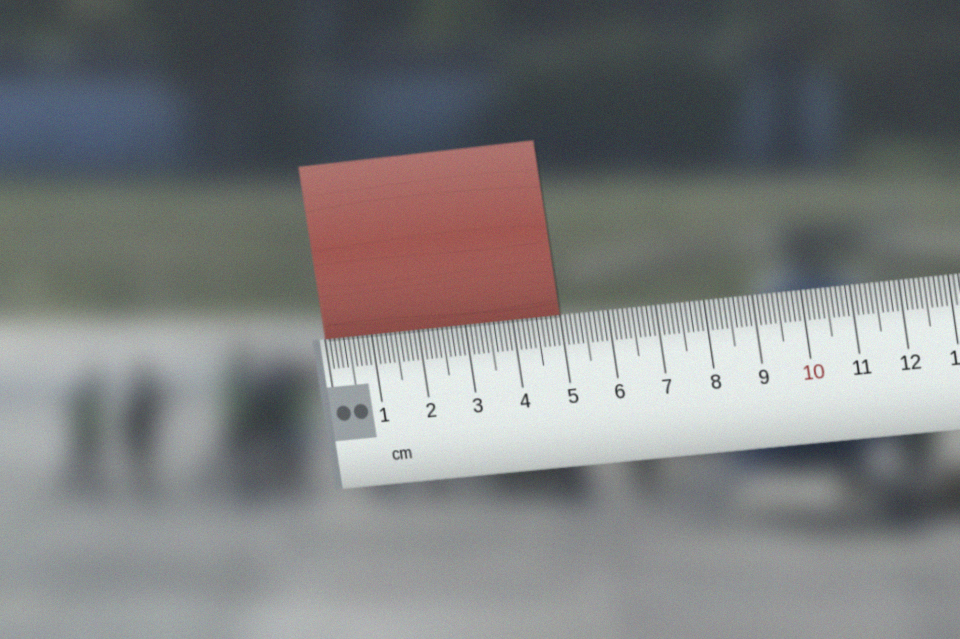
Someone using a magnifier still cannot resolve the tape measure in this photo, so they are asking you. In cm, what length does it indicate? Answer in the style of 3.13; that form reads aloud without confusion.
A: 5
